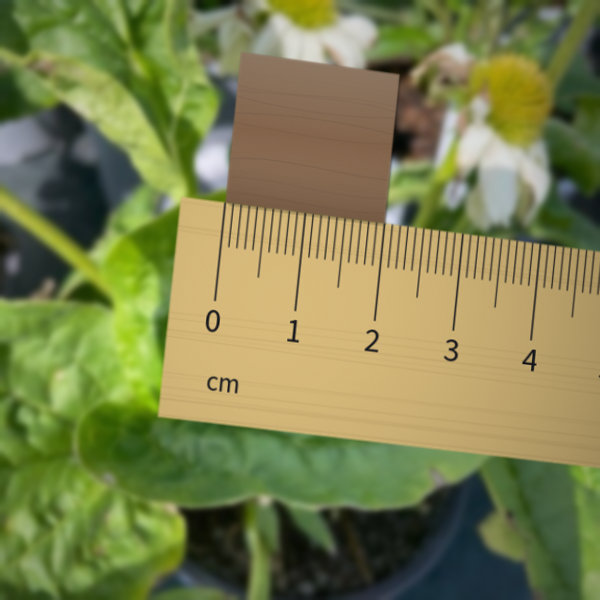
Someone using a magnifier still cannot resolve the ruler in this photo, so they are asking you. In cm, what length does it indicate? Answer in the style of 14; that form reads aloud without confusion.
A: 2
